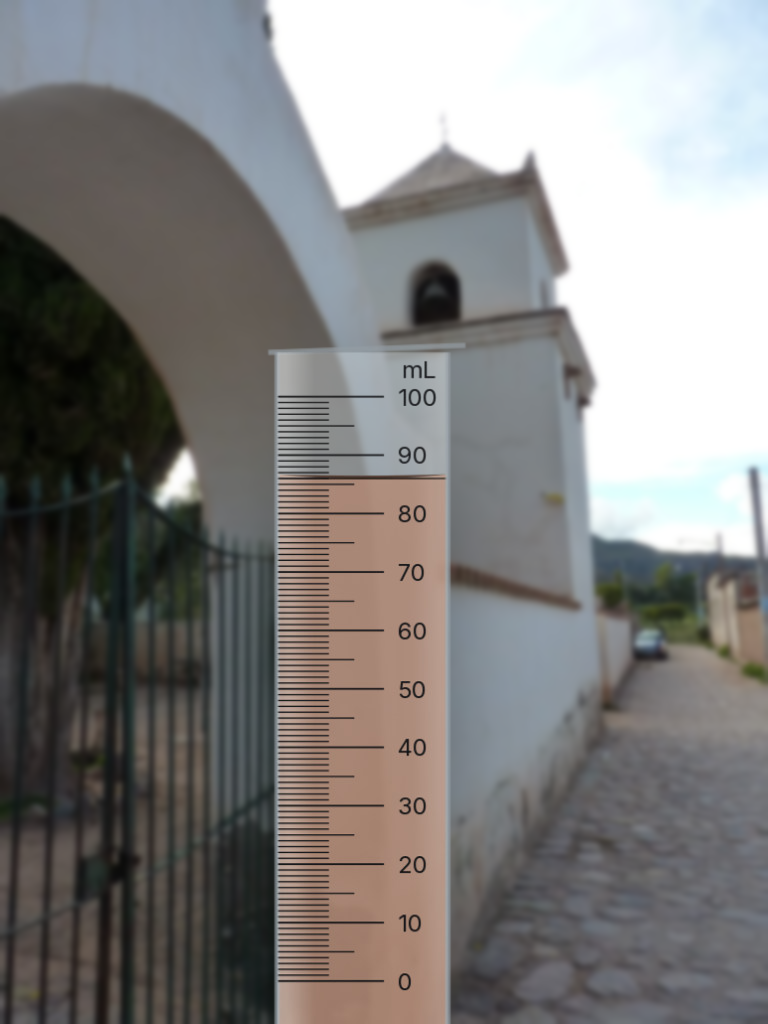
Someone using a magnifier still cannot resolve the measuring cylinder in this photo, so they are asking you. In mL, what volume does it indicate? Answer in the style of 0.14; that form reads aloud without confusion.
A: 86
